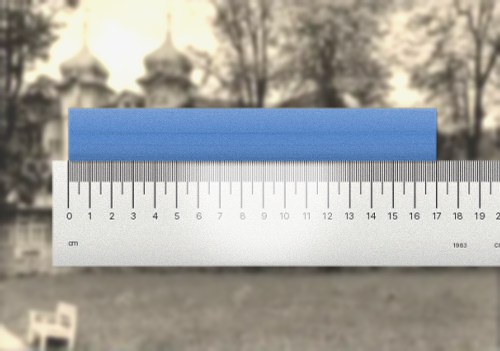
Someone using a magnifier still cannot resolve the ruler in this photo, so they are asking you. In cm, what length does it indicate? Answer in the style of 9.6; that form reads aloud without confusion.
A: 17
